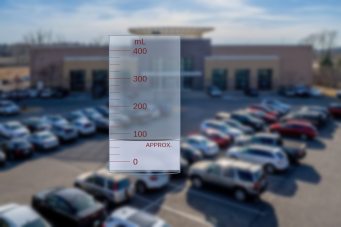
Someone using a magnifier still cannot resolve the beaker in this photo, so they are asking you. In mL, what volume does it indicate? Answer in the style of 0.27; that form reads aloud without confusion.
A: 75
